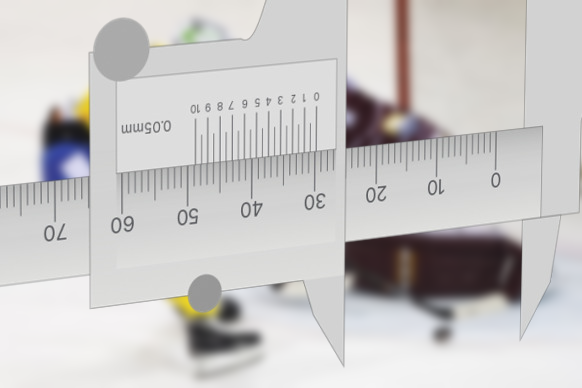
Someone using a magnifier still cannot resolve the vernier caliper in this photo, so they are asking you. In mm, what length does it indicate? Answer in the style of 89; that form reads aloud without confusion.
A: 29.8
